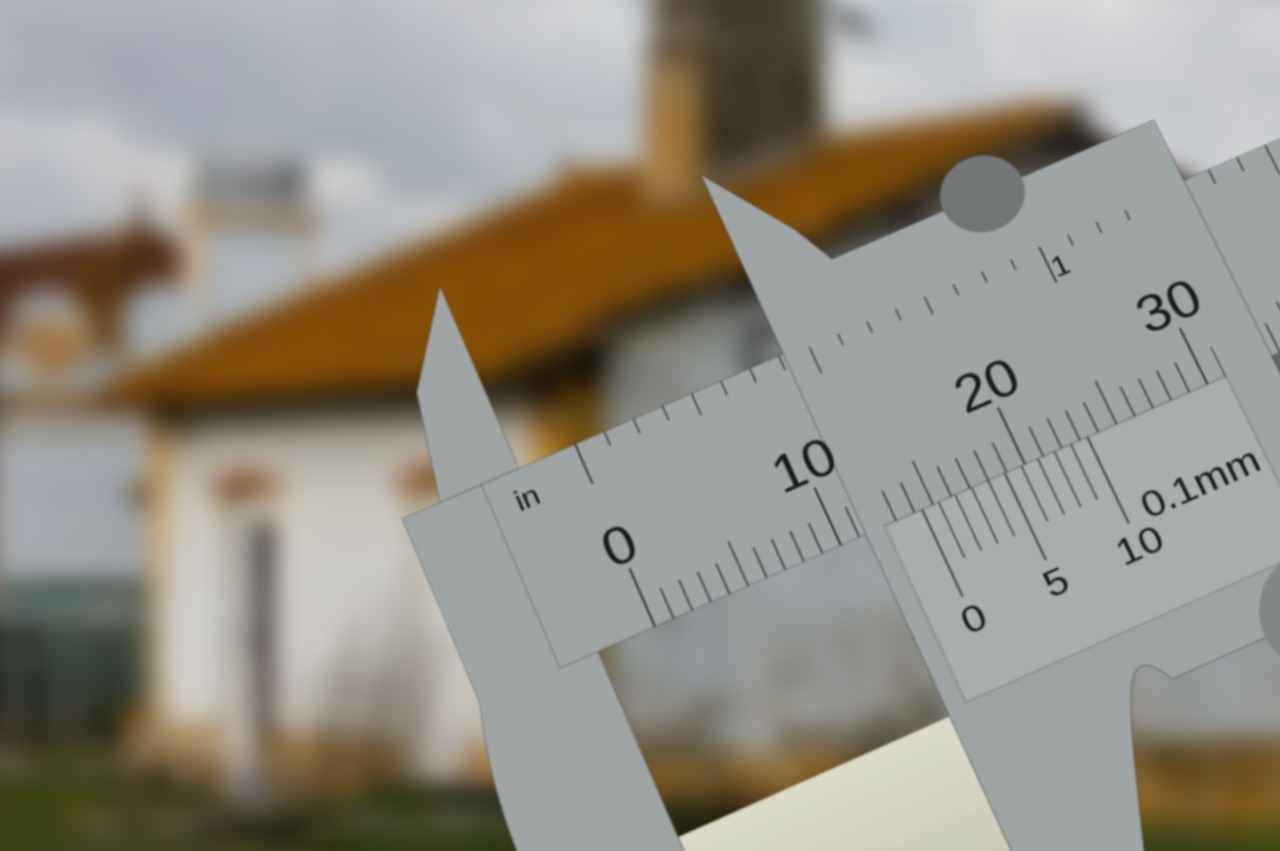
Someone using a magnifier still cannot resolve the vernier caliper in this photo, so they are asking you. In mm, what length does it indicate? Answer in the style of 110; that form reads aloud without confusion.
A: 14.4
